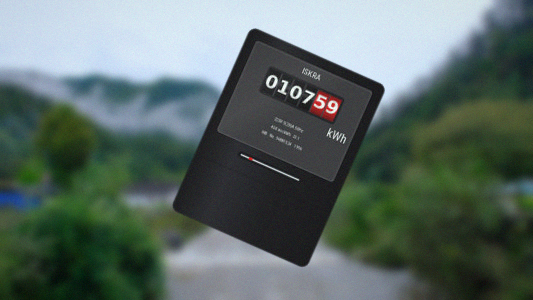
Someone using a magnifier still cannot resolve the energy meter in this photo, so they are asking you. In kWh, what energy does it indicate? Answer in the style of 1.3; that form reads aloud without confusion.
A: 107.59
